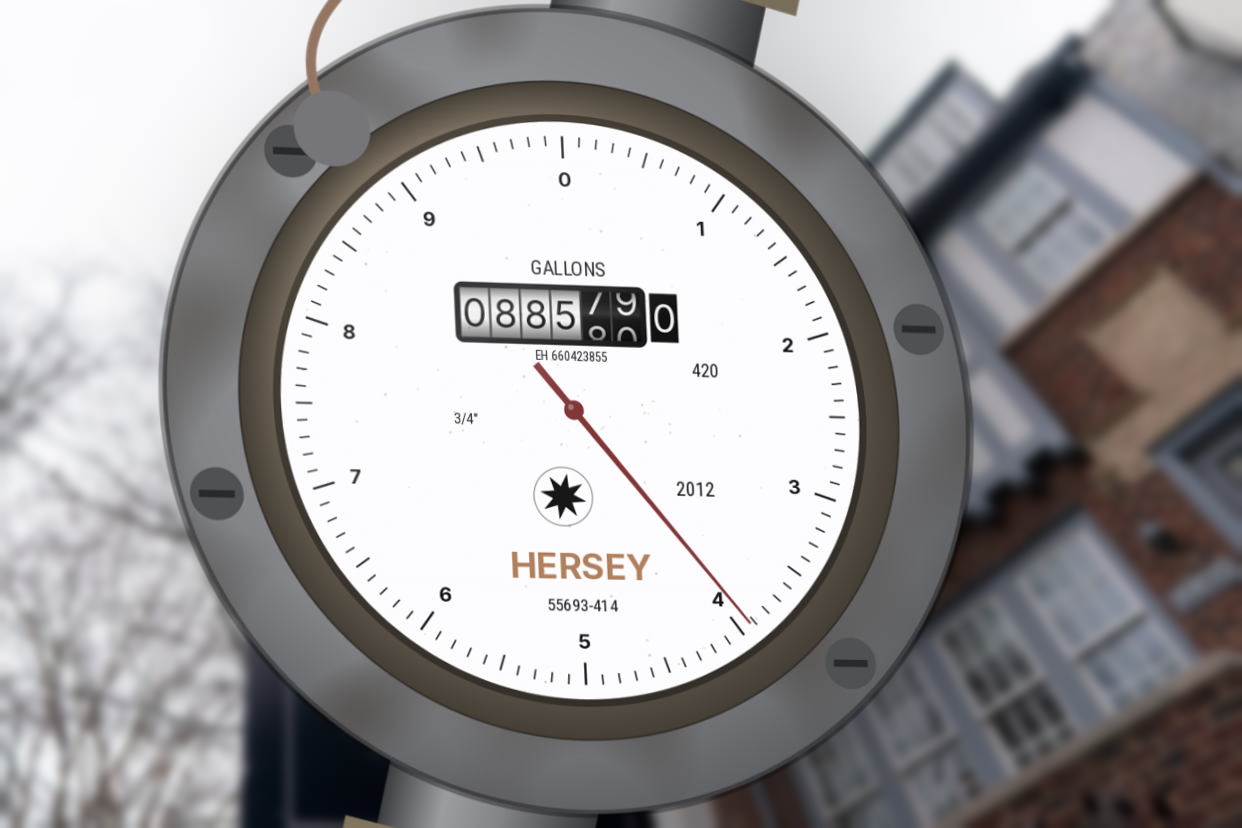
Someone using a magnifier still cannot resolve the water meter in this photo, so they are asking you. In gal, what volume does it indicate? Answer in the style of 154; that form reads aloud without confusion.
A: 885793.9
